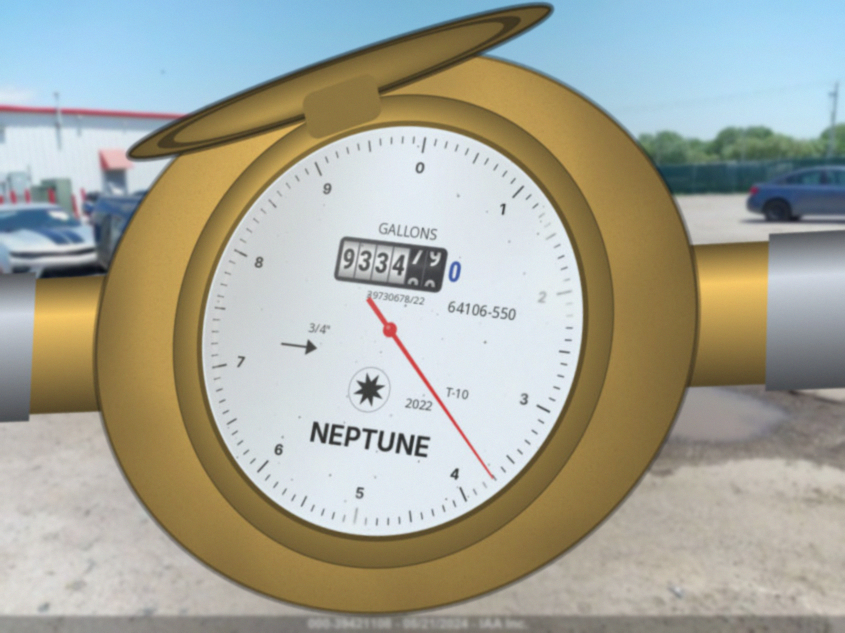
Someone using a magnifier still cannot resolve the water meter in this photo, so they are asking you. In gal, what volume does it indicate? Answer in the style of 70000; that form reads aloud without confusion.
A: 9334793.7
